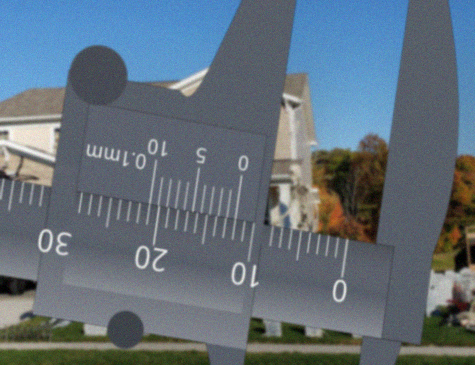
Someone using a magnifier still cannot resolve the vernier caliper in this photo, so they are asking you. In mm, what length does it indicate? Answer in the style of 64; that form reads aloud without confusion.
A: 12.0
